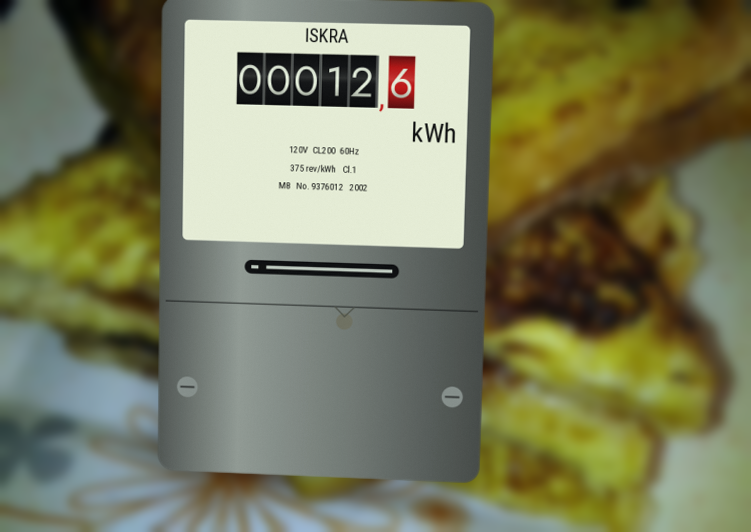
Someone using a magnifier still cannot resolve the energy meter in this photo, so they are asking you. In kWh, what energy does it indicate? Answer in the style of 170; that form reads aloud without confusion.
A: 12.6
